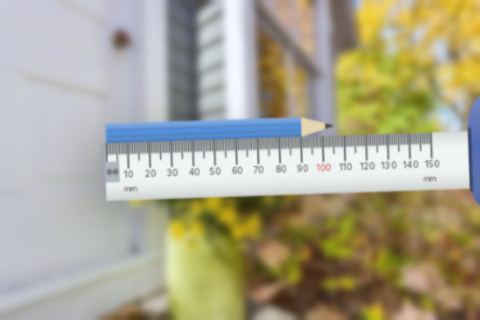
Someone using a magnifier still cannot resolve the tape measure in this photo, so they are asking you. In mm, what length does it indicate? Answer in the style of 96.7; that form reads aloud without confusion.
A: 105
